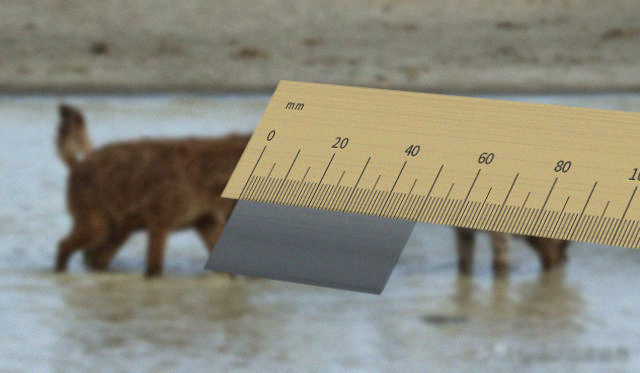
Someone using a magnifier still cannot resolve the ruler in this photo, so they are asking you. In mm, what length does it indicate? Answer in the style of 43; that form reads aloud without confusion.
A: 50
